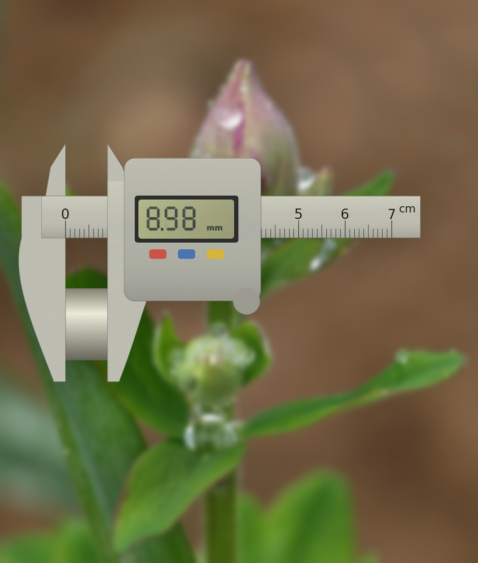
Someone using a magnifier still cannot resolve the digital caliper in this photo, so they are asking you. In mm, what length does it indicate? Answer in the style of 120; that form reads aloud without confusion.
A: 8.98
